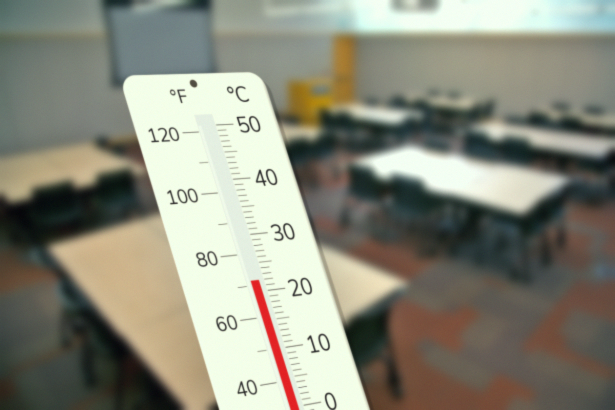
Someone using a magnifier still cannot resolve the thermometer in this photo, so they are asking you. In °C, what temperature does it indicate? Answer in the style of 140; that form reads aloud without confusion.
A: 22
